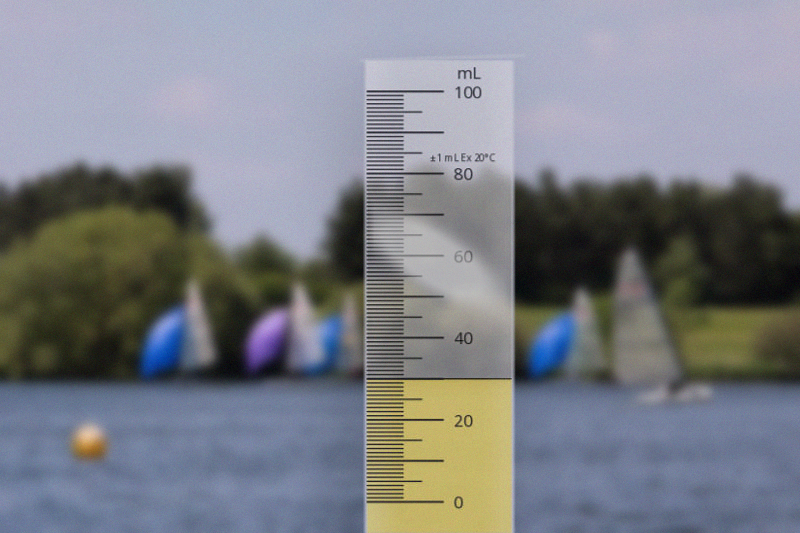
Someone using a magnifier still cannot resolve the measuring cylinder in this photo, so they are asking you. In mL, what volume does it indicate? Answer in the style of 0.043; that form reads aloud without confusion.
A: 30
